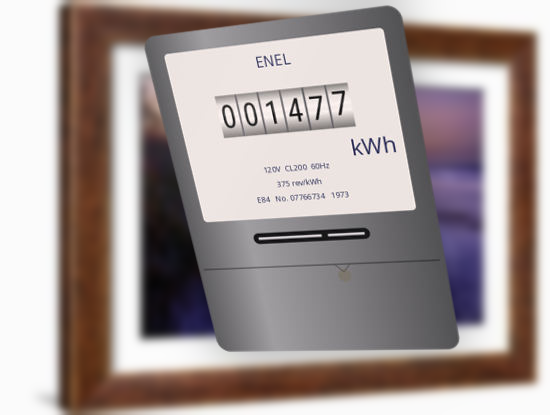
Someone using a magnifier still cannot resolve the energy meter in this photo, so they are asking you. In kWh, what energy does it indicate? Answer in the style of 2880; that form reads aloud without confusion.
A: 1477
